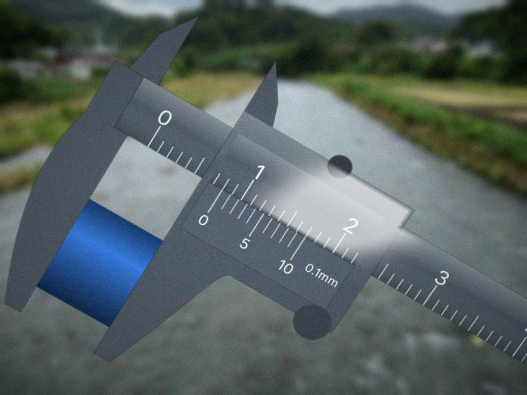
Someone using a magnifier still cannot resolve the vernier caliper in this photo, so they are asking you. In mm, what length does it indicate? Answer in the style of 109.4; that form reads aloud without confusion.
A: 8.0
